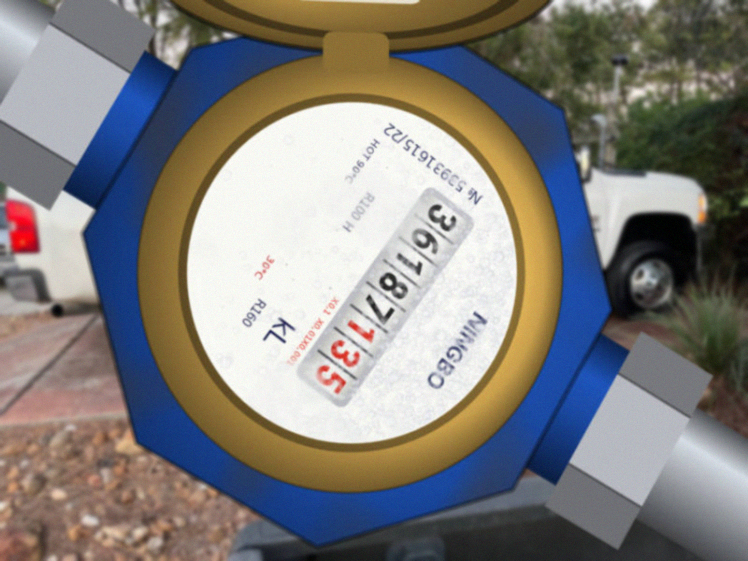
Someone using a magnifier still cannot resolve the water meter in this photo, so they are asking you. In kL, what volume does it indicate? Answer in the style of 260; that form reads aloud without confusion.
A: 36187.135
